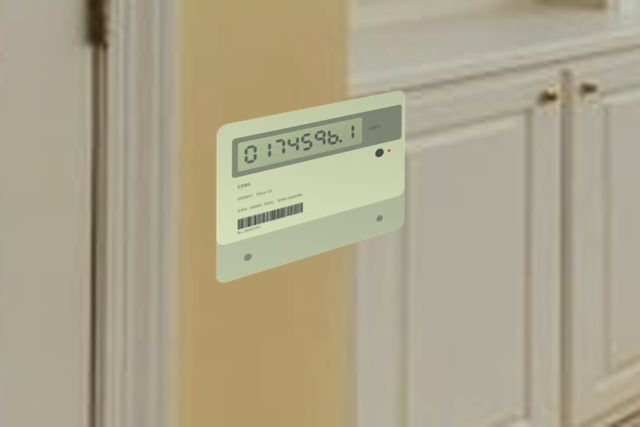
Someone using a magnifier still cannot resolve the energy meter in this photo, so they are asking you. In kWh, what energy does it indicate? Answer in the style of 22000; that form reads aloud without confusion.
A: 174596.1
